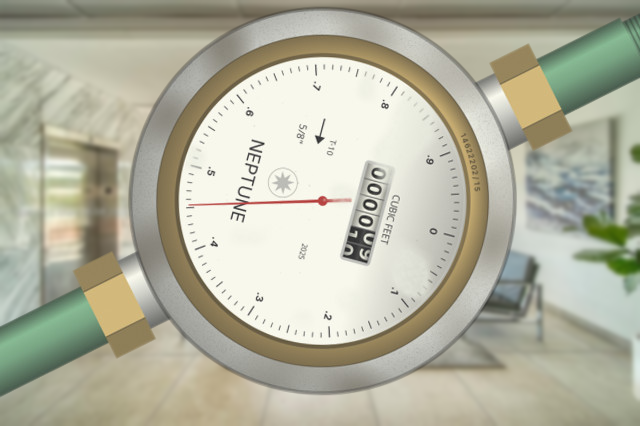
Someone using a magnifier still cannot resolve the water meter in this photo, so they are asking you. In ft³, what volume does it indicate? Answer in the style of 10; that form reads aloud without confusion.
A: 9.45
